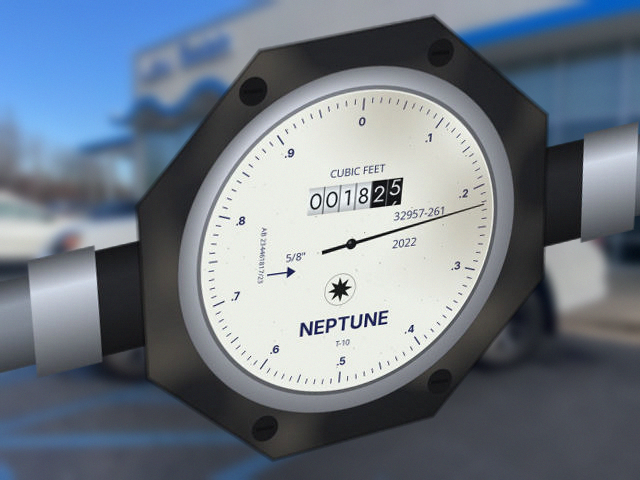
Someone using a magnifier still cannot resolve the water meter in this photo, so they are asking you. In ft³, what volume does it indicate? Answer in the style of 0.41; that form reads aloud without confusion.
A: 1825.22
